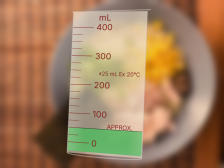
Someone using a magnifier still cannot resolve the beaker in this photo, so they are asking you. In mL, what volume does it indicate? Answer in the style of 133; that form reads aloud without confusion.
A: 50
